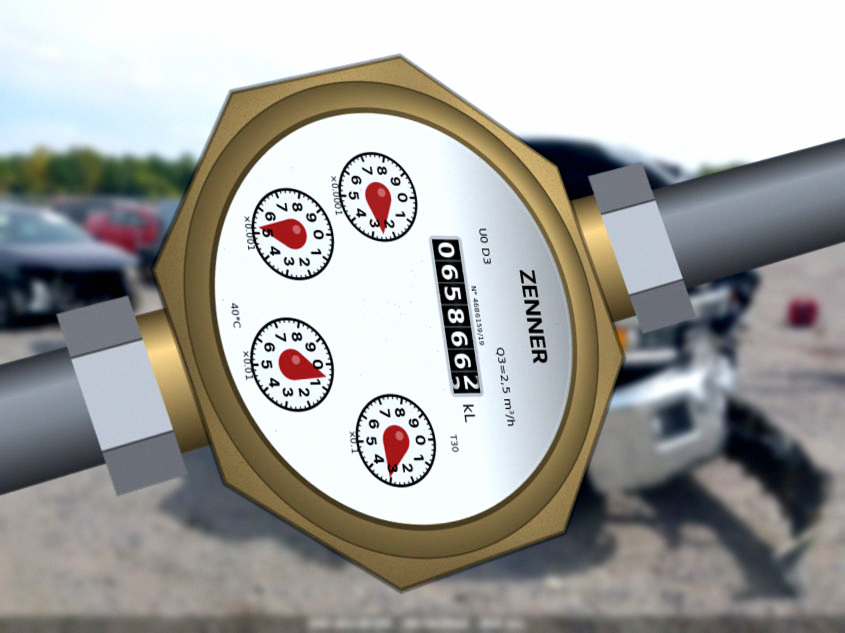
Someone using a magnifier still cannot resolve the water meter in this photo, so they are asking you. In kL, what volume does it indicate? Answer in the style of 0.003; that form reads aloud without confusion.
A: 658662.3052
